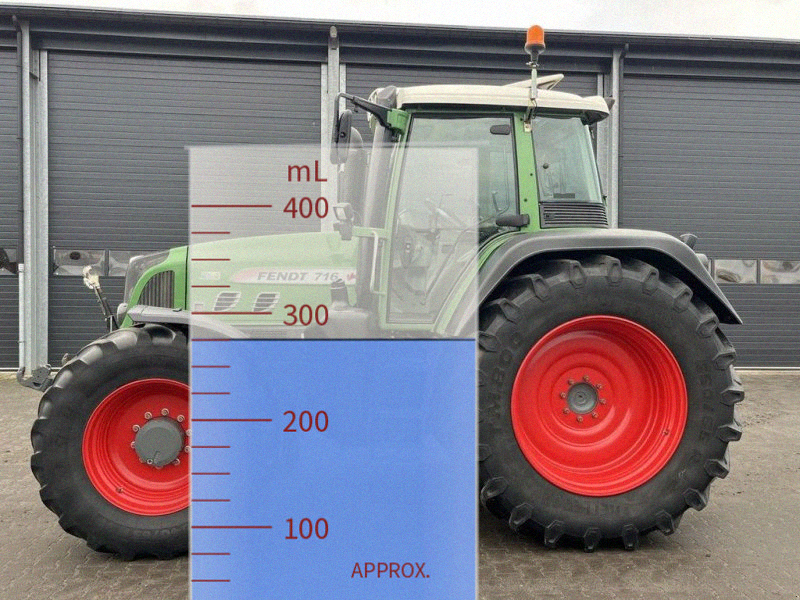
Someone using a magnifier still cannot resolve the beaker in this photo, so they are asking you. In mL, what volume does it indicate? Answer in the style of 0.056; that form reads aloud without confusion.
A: 275
